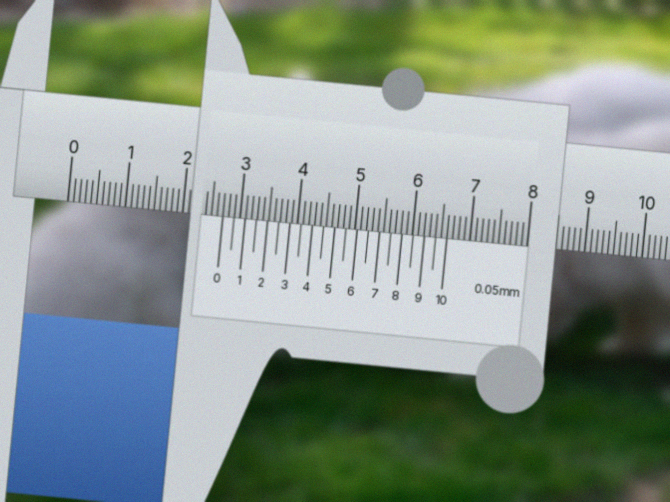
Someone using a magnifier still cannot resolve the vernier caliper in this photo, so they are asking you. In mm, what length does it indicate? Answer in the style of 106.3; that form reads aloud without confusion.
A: 27.0
